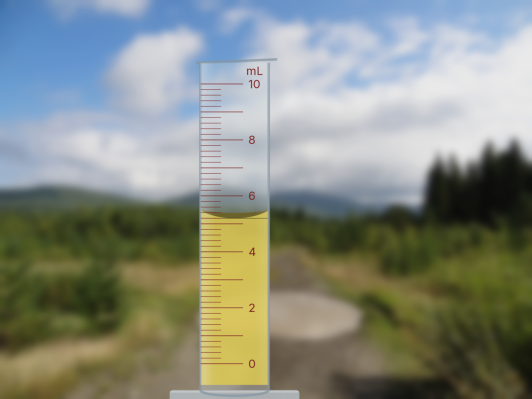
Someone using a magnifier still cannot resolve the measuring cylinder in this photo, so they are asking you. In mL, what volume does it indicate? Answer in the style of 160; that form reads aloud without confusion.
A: 5.2
